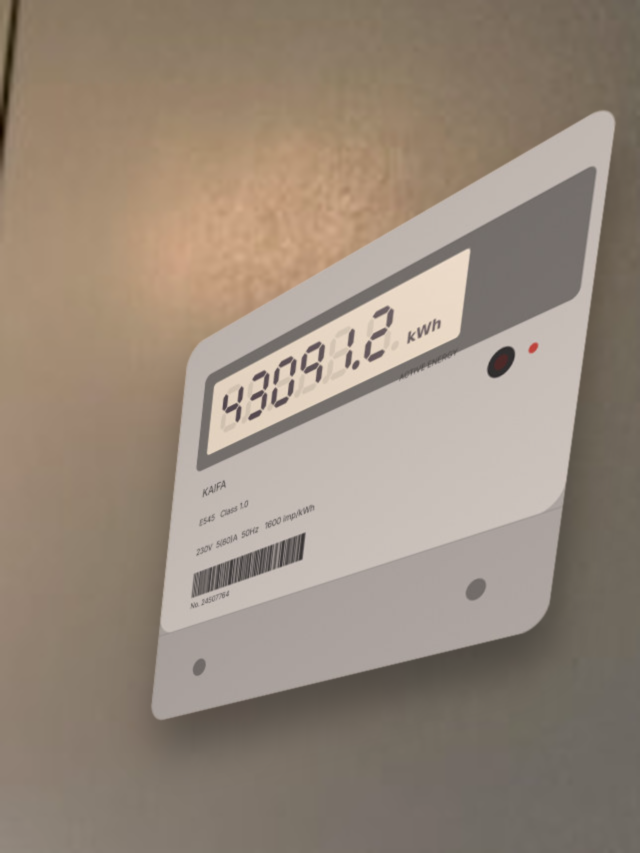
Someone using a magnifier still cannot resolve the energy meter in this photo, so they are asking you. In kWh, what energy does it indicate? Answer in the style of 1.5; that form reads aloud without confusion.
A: 43091.2
